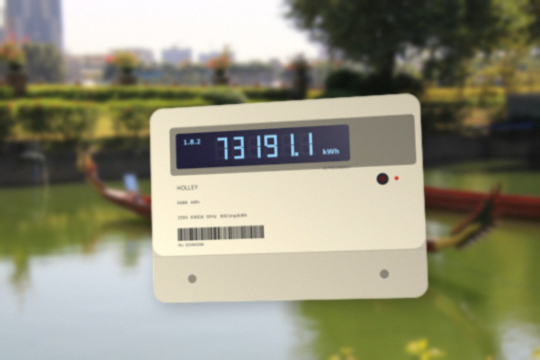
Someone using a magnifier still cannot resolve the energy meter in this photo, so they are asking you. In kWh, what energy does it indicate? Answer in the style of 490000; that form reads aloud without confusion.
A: 73191.1
